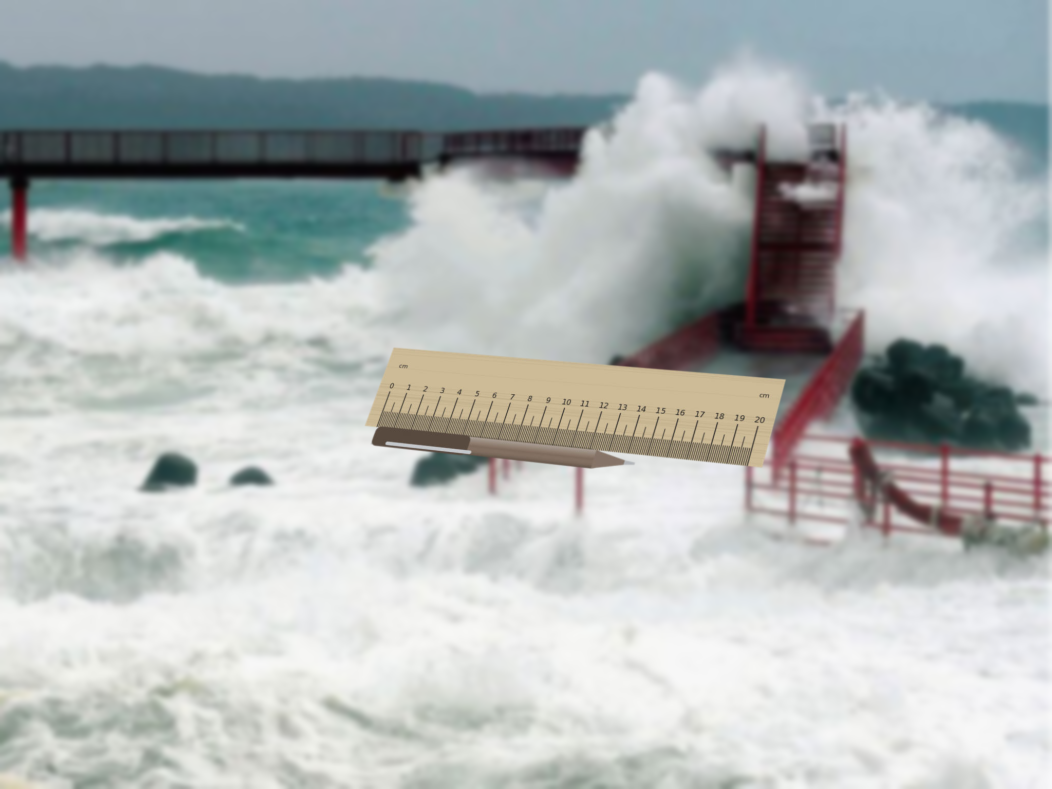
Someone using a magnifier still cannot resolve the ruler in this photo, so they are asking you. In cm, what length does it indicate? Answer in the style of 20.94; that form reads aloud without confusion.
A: 14.5
